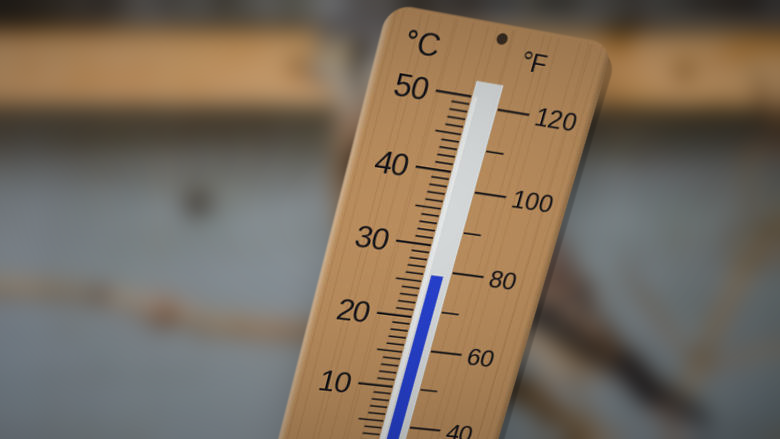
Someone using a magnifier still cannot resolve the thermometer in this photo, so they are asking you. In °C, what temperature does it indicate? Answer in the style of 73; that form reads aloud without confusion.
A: 26
